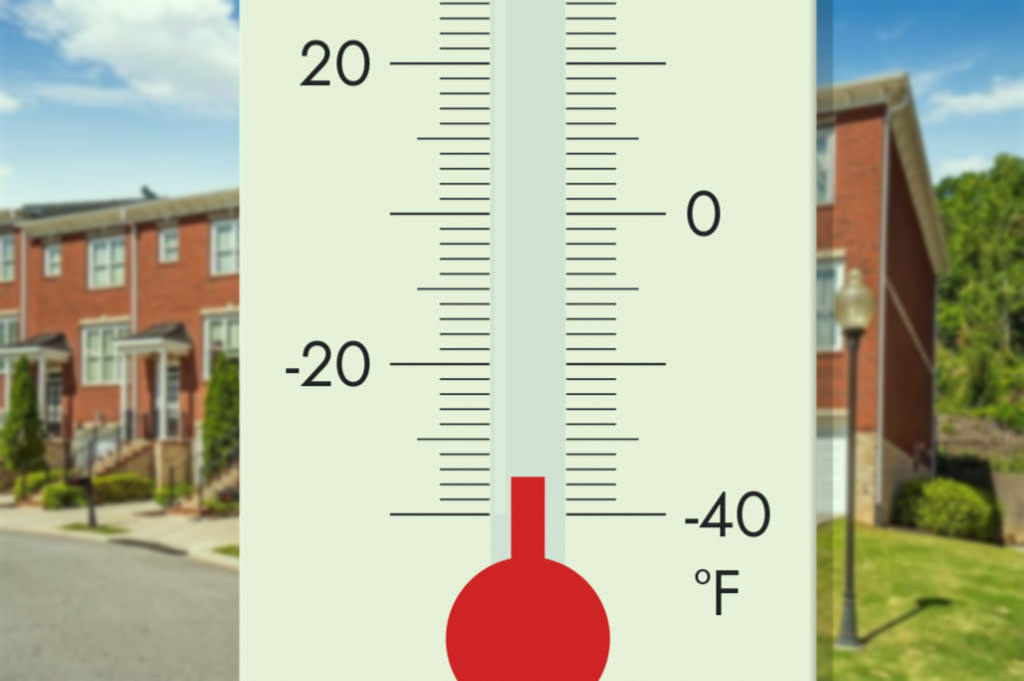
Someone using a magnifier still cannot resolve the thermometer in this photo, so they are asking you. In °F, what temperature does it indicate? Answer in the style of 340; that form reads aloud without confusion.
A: -35
